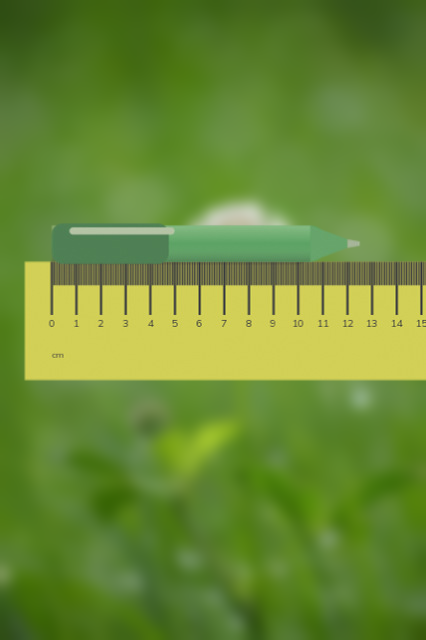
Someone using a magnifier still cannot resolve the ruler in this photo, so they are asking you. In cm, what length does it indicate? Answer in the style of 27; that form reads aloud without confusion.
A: 12.5
